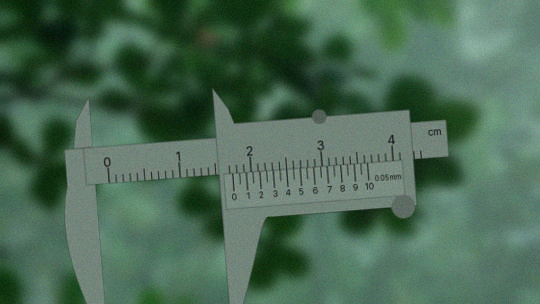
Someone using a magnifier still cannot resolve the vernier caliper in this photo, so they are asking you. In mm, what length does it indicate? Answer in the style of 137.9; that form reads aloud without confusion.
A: 17.4
